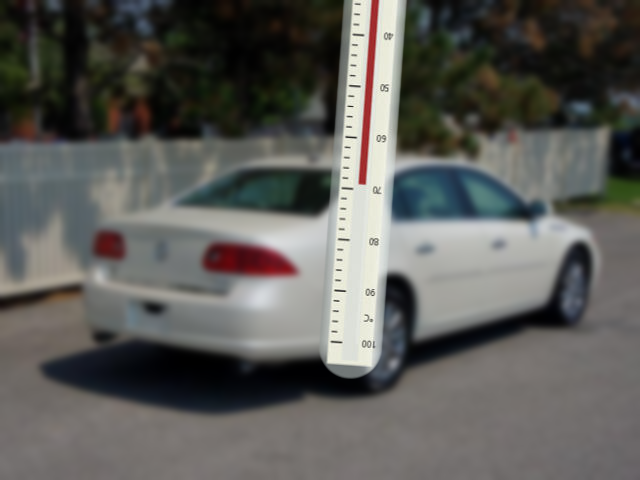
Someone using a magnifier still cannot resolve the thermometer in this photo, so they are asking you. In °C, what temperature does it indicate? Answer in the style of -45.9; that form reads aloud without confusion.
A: 69
